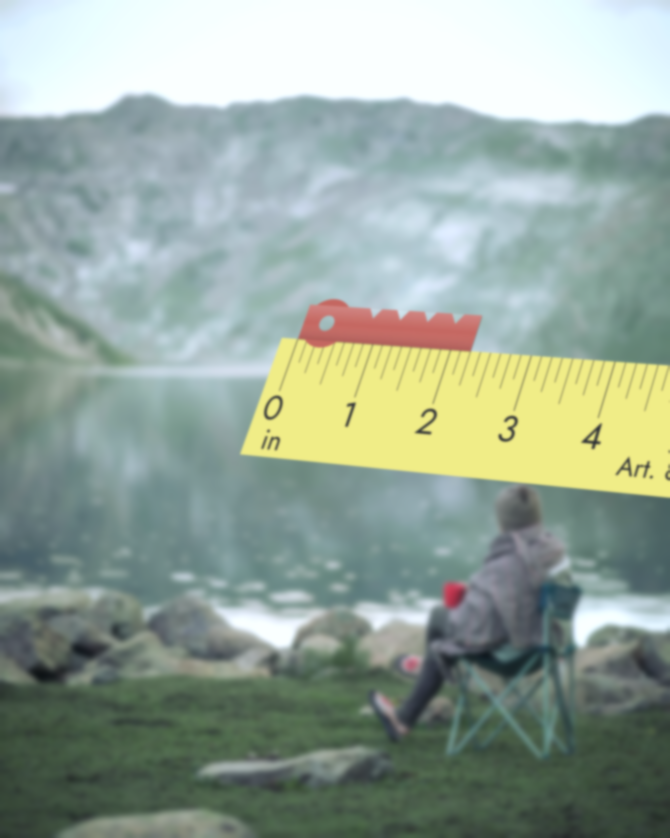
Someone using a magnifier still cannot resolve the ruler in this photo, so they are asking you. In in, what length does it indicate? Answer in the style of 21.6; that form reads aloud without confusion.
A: 2.25
